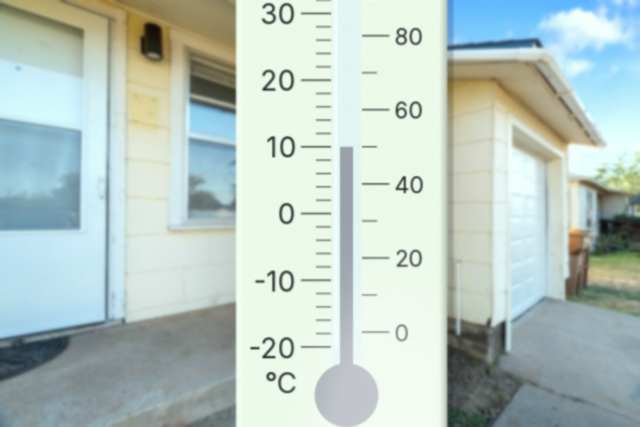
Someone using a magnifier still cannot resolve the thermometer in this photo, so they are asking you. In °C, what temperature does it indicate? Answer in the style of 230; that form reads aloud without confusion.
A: 10
